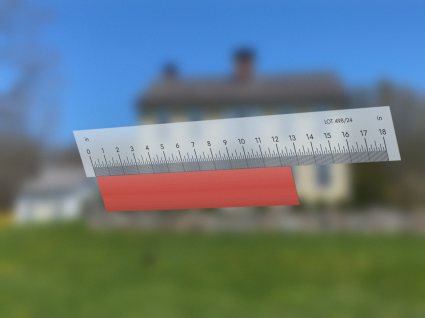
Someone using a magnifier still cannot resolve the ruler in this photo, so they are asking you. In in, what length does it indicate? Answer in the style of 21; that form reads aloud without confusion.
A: 12.5
